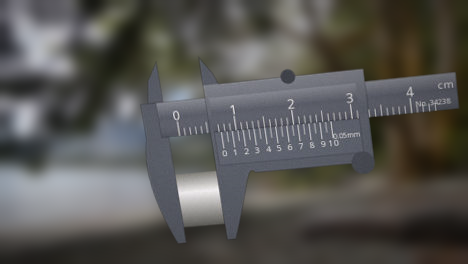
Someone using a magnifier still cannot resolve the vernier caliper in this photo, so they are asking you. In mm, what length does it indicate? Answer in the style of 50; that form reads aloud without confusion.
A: 7.4
